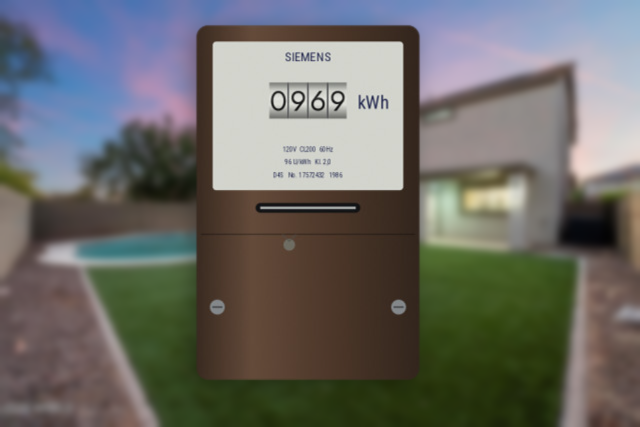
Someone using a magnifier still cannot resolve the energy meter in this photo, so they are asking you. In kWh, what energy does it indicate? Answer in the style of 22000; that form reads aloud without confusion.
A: 969
